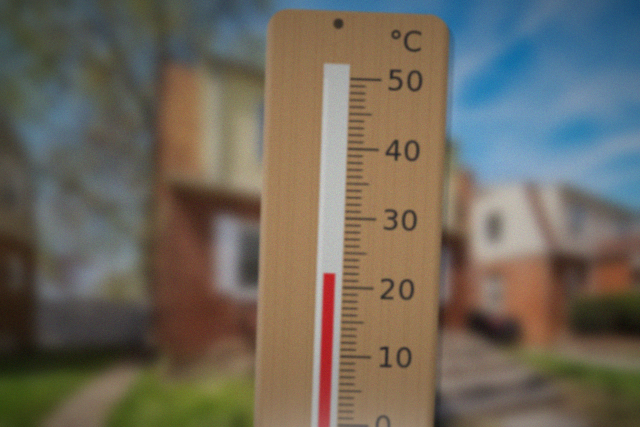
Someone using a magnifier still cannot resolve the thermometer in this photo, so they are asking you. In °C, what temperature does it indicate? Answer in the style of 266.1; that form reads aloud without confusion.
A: 22
